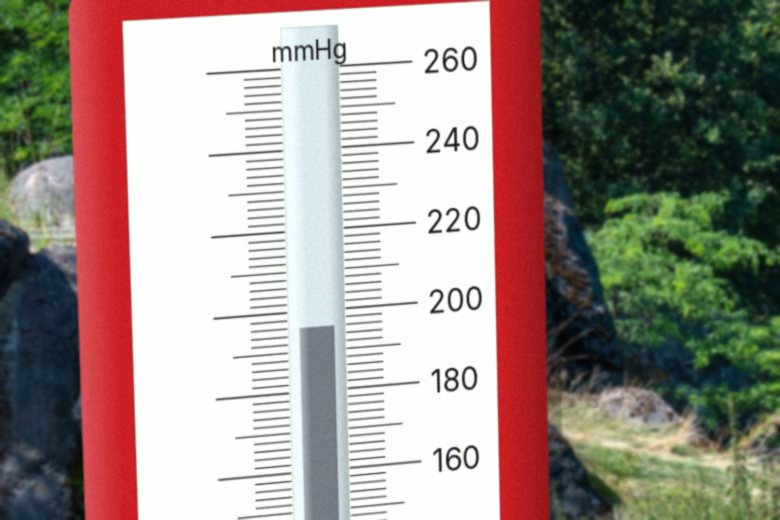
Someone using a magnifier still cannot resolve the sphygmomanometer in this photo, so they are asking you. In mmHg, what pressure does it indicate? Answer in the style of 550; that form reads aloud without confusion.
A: 196
